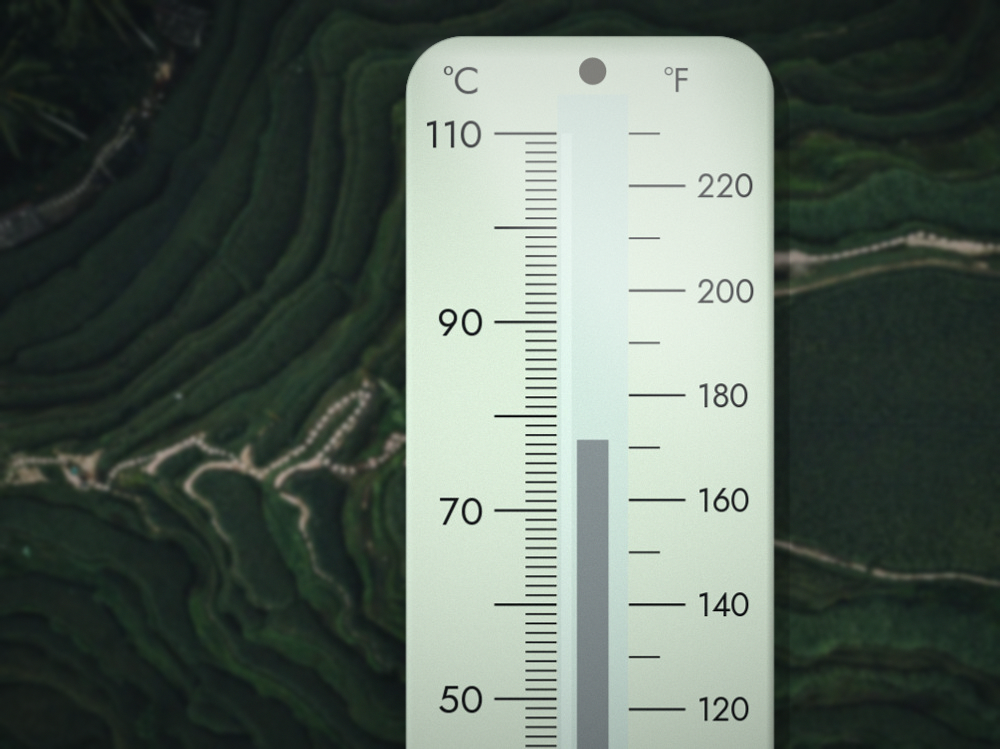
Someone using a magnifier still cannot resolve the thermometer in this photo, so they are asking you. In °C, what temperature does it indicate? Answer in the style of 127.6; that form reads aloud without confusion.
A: 77.5
